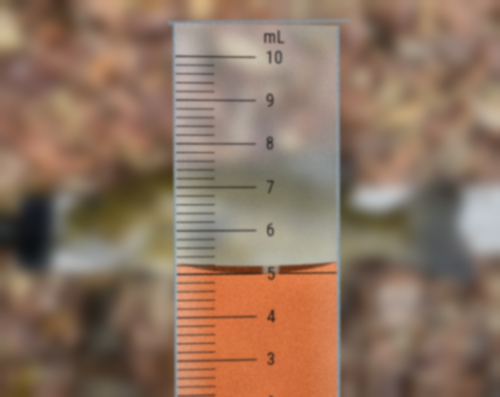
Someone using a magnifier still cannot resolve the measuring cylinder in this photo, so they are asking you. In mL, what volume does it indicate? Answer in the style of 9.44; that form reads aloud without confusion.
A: 5
